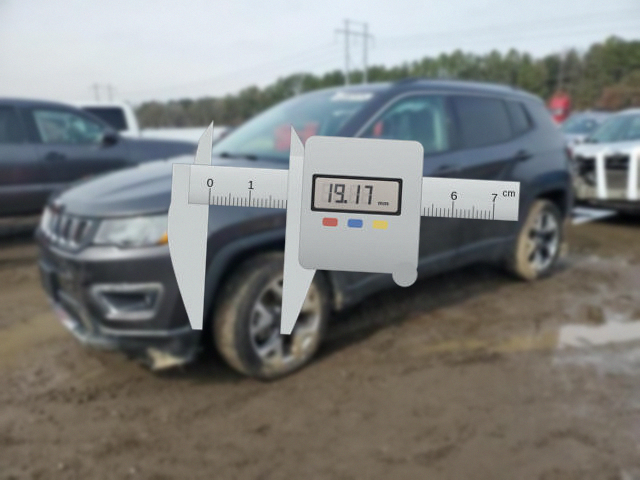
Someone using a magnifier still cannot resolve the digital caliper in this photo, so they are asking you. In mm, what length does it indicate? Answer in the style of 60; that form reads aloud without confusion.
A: 19.17
